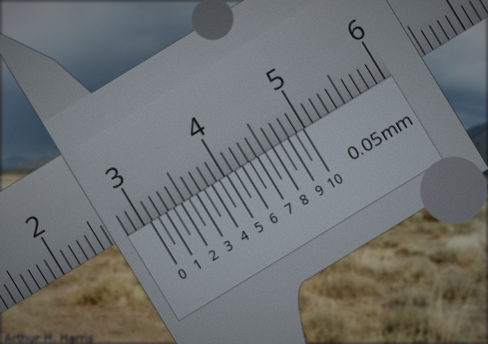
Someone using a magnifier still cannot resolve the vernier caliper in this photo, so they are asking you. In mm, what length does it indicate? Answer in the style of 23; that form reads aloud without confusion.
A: 30.8
